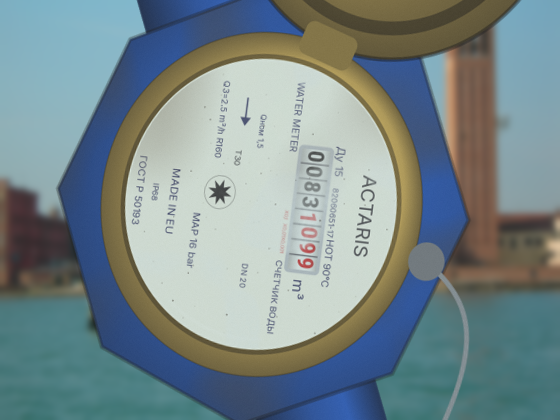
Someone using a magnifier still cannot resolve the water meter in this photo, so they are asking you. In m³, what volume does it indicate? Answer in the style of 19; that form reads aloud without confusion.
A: 83.1099
